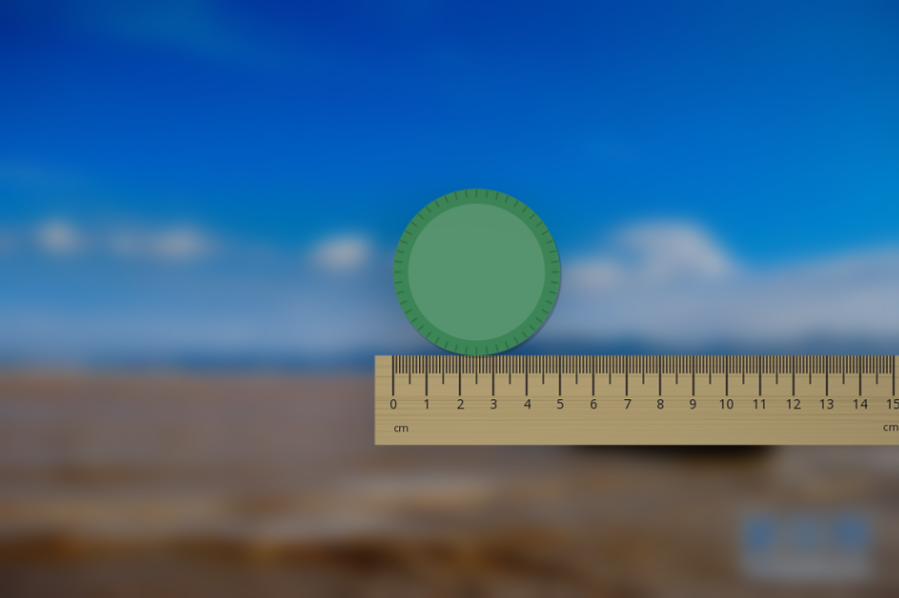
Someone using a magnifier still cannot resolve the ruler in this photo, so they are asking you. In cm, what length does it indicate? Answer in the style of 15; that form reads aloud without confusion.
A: 5
